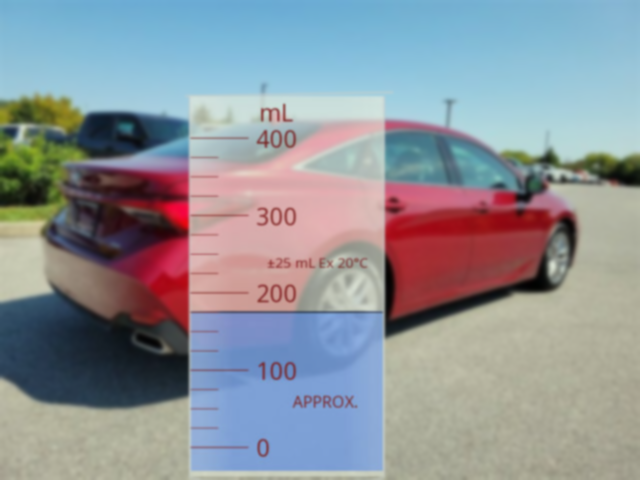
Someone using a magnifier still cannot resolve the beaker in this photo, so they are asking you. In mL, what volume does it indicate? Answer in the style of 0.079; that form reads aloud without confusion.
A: 175
